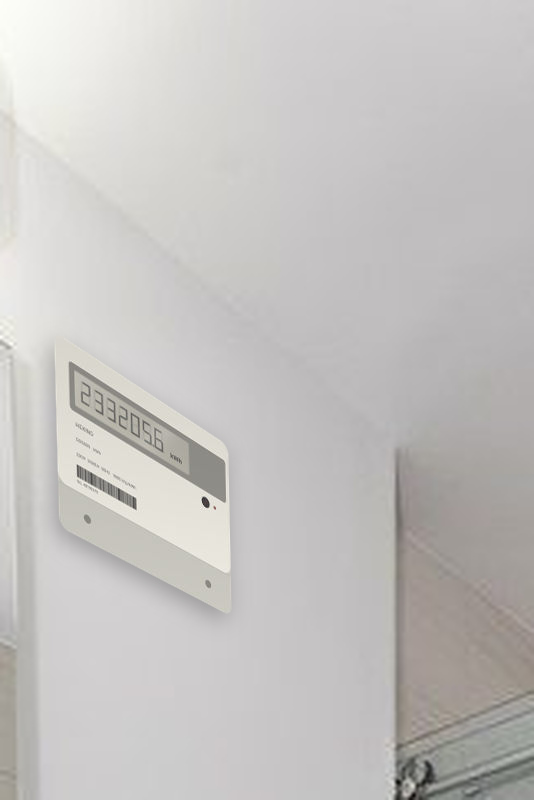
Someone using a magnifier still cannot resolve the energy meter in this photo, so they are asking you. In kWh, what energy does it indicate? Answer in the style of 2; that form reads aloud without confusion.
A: 233205.6
